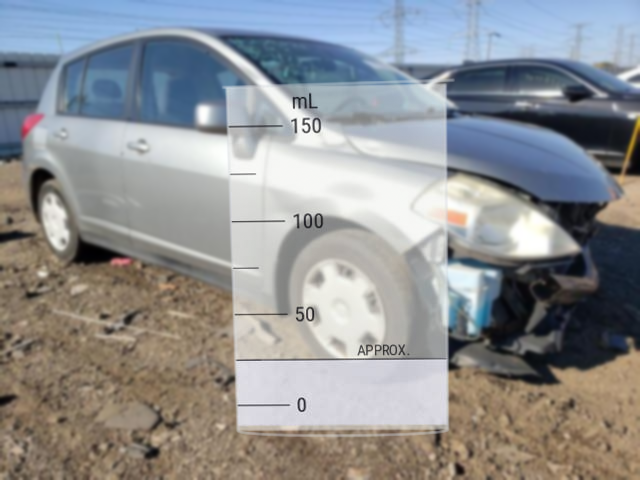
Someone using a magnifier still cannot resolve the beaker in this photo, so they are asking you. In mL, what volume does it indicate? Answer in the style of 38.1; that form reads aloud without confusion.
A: 25
